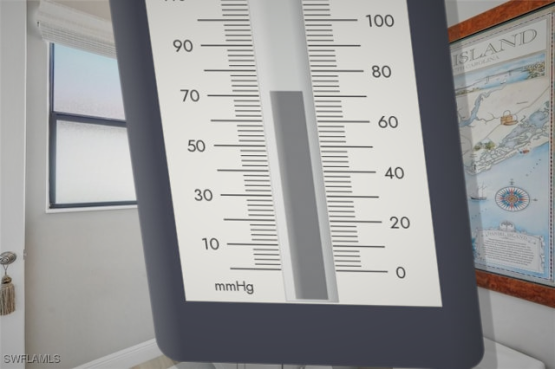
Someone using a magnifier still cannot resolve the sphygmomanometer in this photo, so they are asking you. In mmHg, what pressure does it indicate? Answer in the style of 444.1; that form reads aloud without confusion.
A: 72
